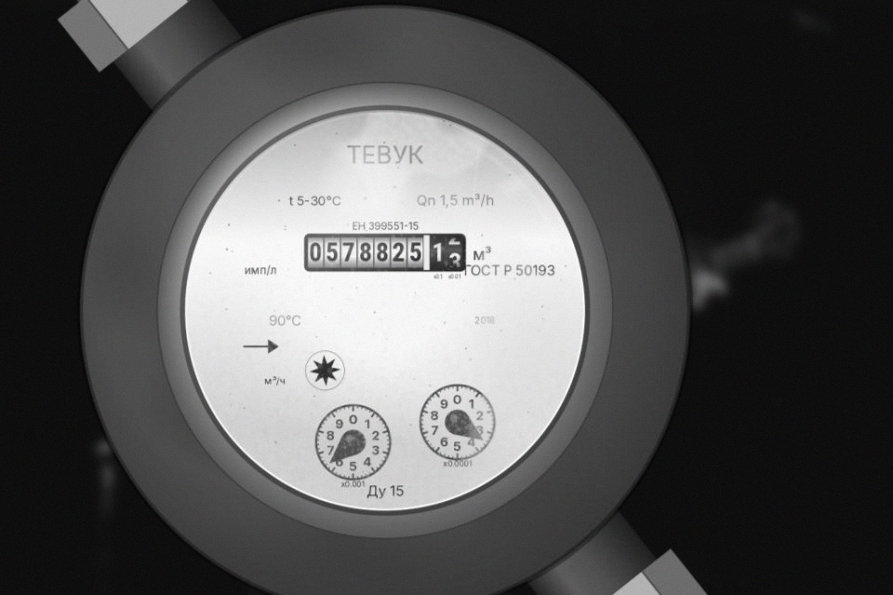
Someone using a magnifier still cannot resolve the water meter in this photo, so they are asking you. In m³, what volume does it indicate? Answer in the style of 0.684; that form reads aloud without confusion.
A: 578825.1263
